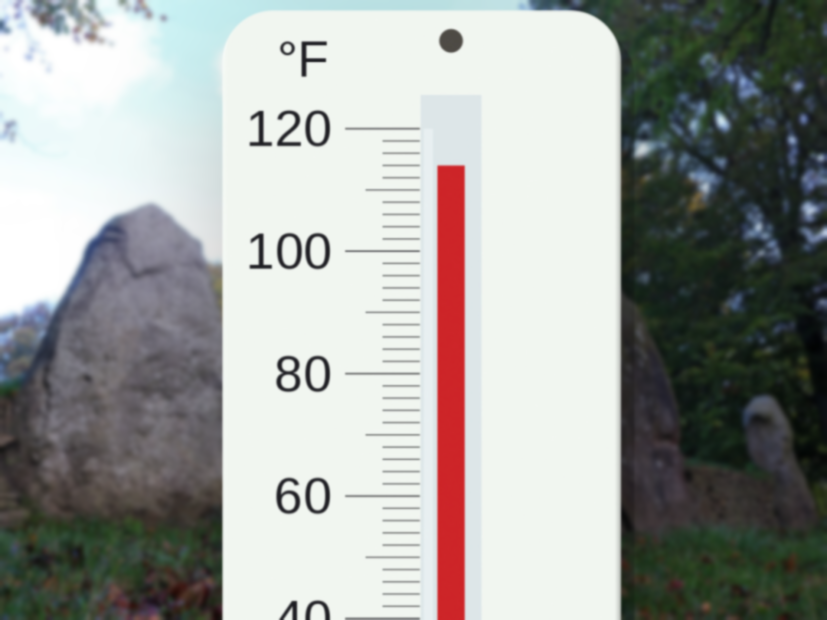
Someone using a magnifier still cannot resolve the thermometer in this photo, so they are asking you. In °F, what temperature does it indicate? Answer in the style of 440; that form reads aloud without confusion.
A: 114
